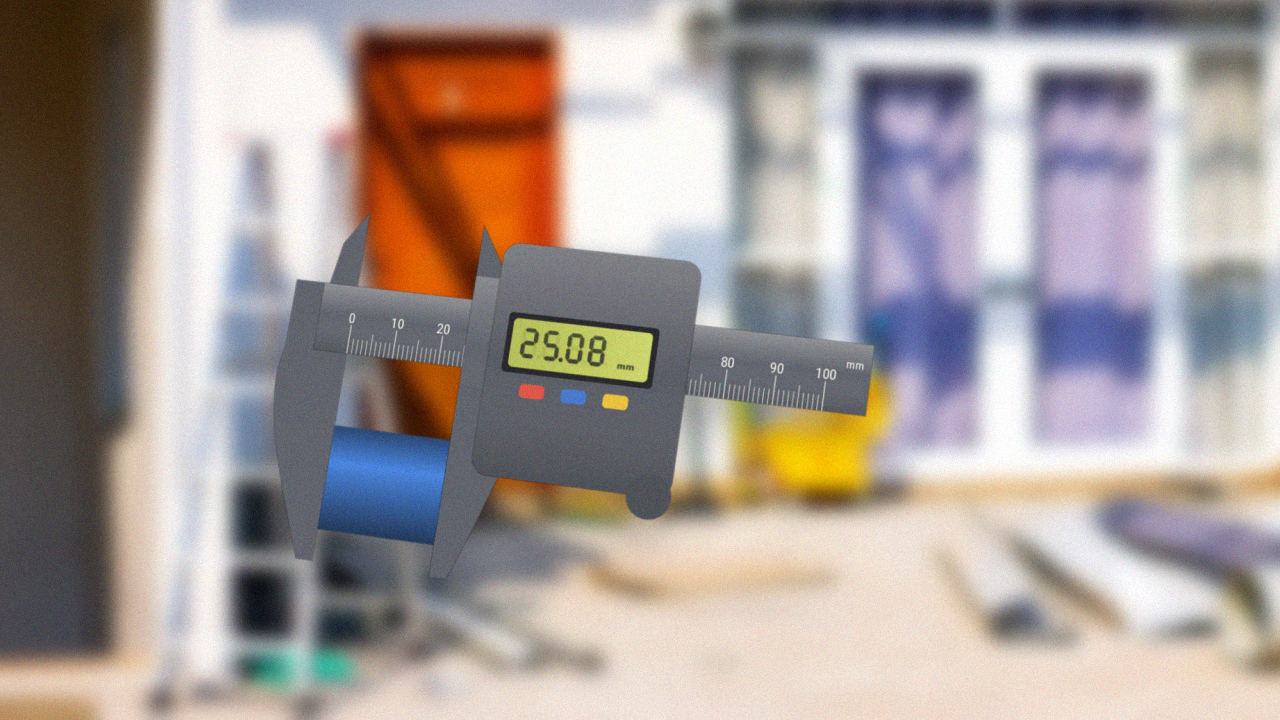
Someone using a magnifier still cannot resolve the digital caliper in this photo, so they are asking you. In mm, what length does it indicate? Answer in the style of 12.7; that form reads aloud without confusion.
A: 25.08
